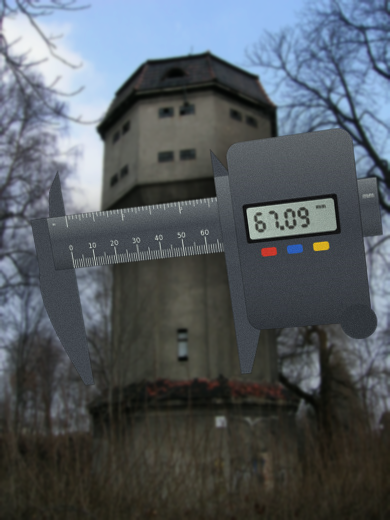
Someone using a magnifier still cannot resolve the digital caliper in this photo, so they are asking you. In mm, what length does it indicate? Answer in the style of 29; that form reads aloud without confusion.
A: 67.09
